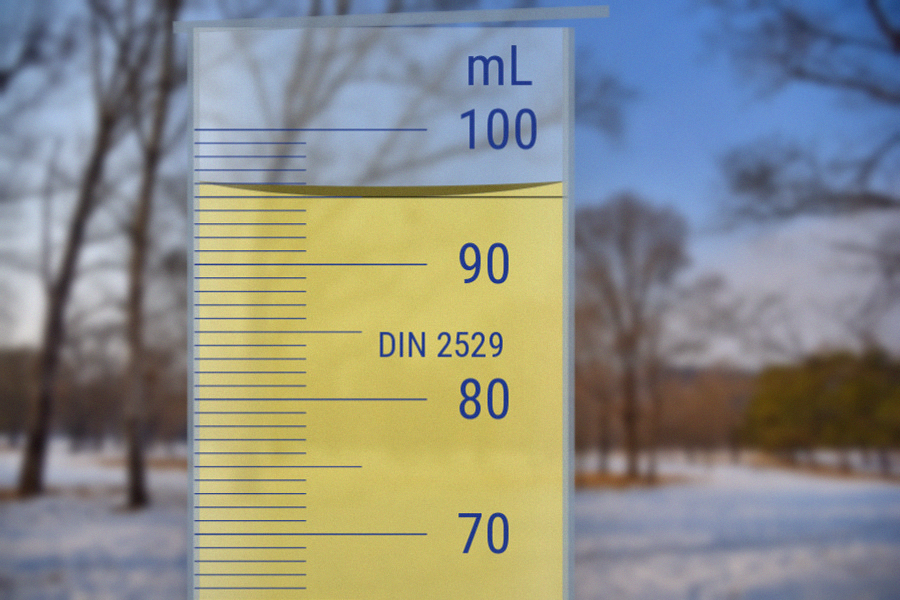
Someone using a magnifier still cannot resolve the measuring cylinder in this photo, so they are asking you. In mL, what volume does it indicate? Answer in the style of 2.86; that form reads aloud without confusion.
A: 95
